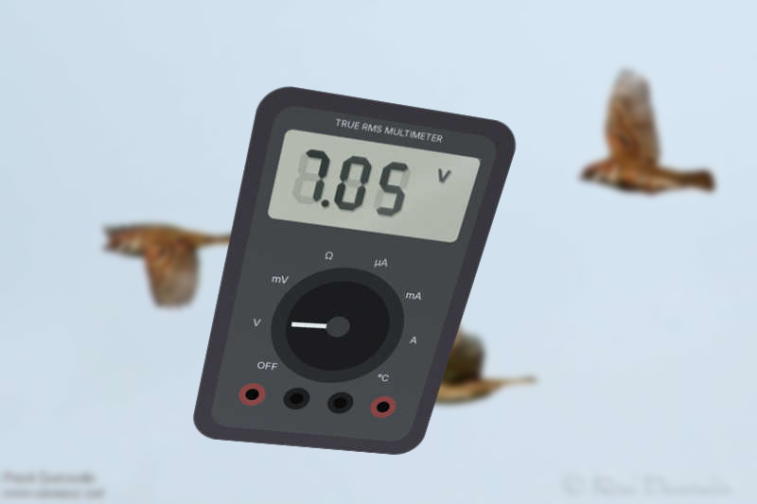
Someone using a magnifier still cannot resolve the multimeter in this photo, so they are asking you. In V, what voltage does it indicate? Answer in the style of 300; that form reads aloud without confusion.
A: 7.05
